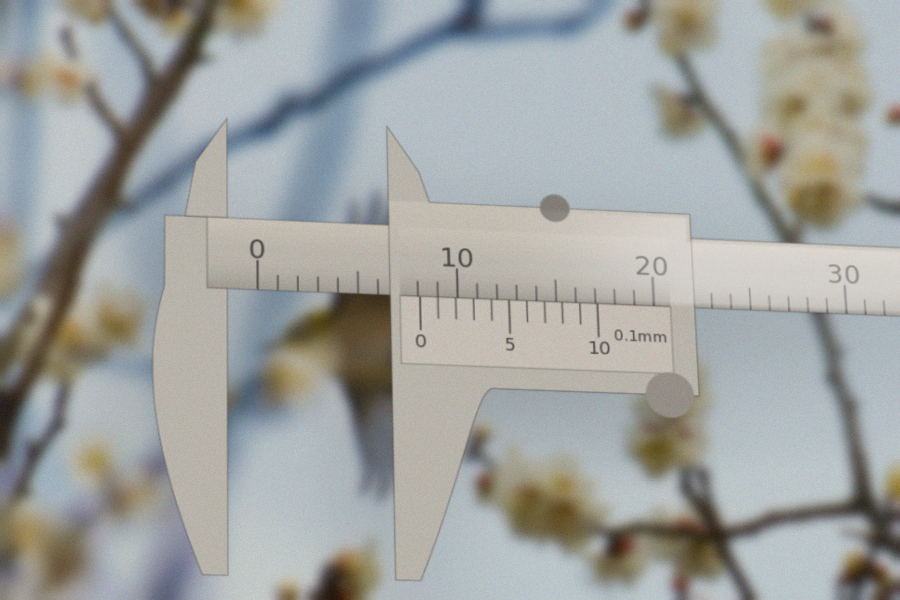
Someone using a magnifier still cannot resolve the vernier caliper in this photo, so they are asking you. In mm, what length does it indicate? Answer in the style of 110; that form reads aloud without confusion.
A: 8.1
